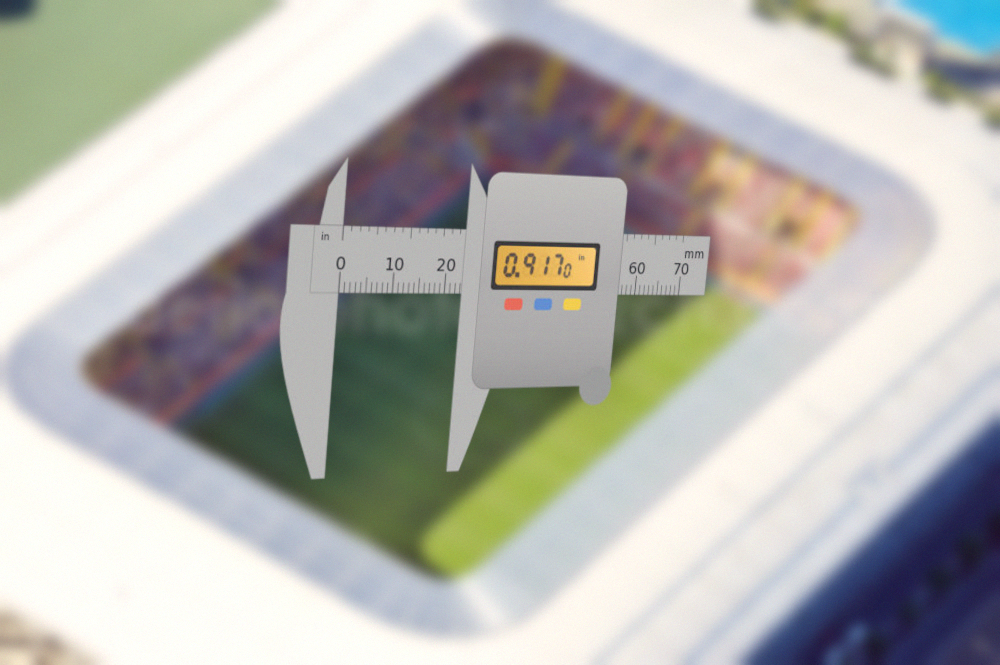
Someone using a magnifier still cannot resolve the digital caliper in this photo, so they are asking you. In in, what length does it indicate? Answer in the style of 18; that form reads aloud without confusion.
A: 0.9170
